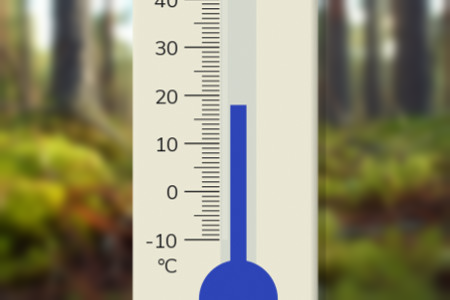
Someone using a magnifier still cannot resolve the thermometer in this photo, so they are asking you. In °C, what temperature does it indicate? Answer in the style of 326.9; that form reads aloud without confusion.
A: 18
